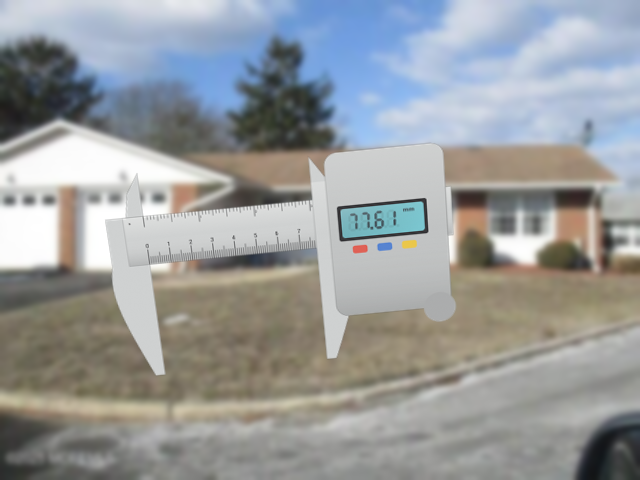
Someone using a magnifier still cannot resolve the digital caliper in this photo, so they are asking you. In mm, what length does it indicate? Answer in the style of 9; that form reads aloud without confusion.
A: 77.61
